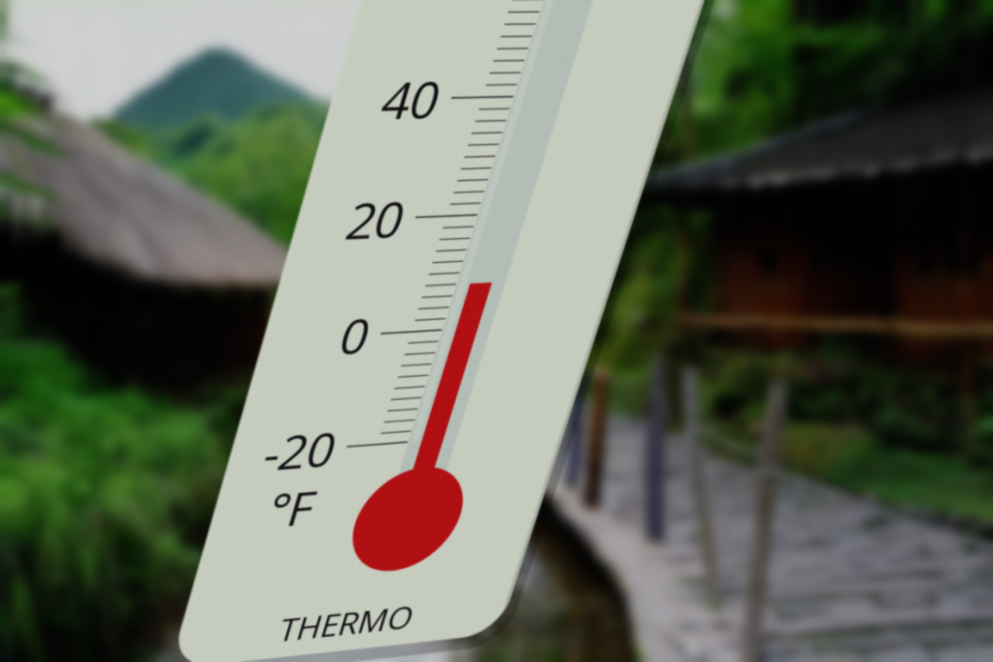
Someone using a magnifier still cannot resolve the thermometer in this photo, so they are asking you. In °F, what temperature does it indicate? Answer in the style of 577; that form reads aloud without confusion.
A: 8
